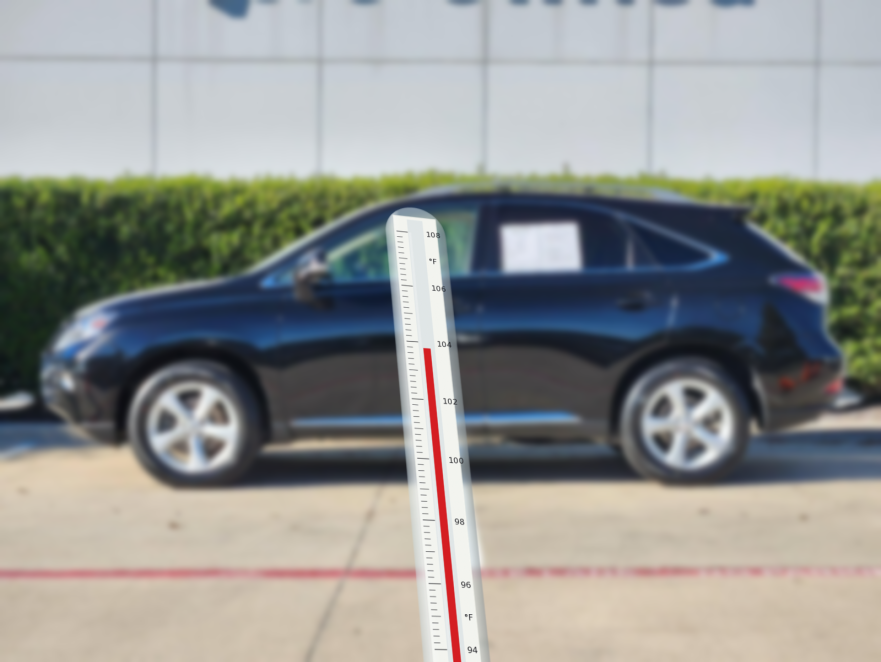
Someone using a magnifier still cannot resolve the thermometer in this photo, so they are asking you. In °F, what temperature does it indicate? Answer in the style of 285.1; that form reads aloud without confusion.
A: 103.8
